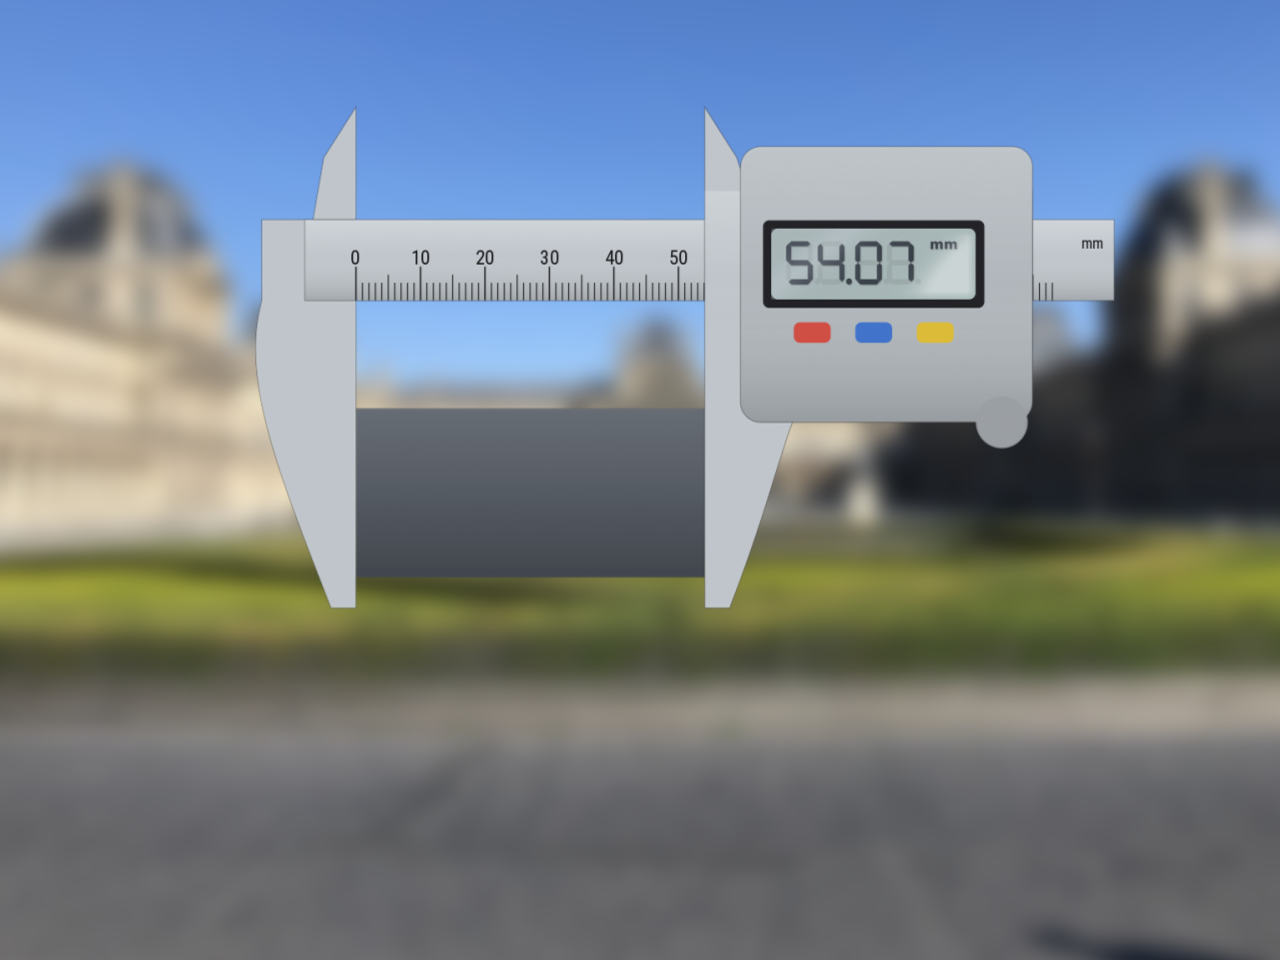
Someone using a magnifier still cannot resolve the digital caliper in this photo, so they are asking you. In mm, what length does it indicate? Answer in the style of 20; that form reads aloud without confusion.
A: 54.07
